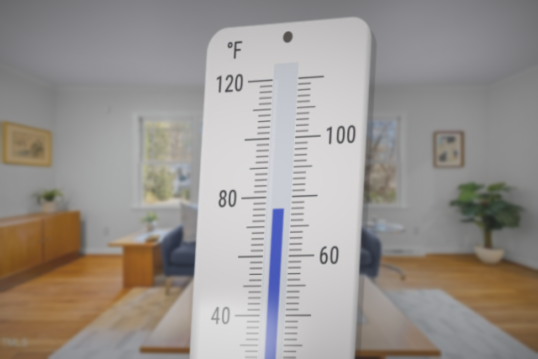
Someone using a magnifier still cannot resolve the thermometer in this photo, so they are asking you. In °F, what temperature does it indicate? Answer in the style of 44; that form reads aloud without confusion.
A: 76
